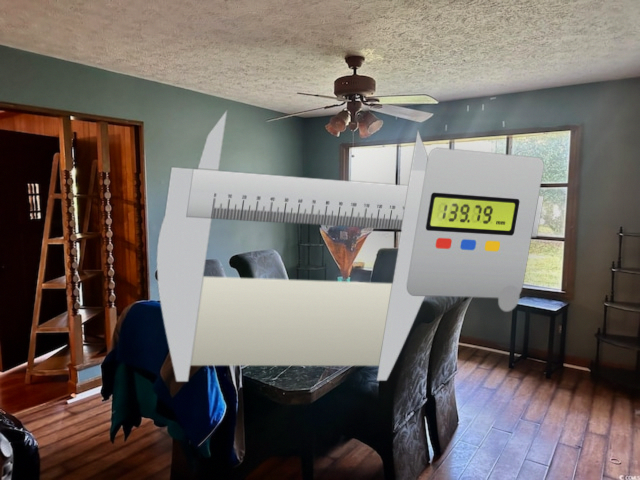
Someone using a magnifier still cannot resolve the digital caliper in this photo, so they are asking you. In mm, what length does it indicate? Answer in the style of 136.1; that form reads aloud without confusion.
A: 139.79
